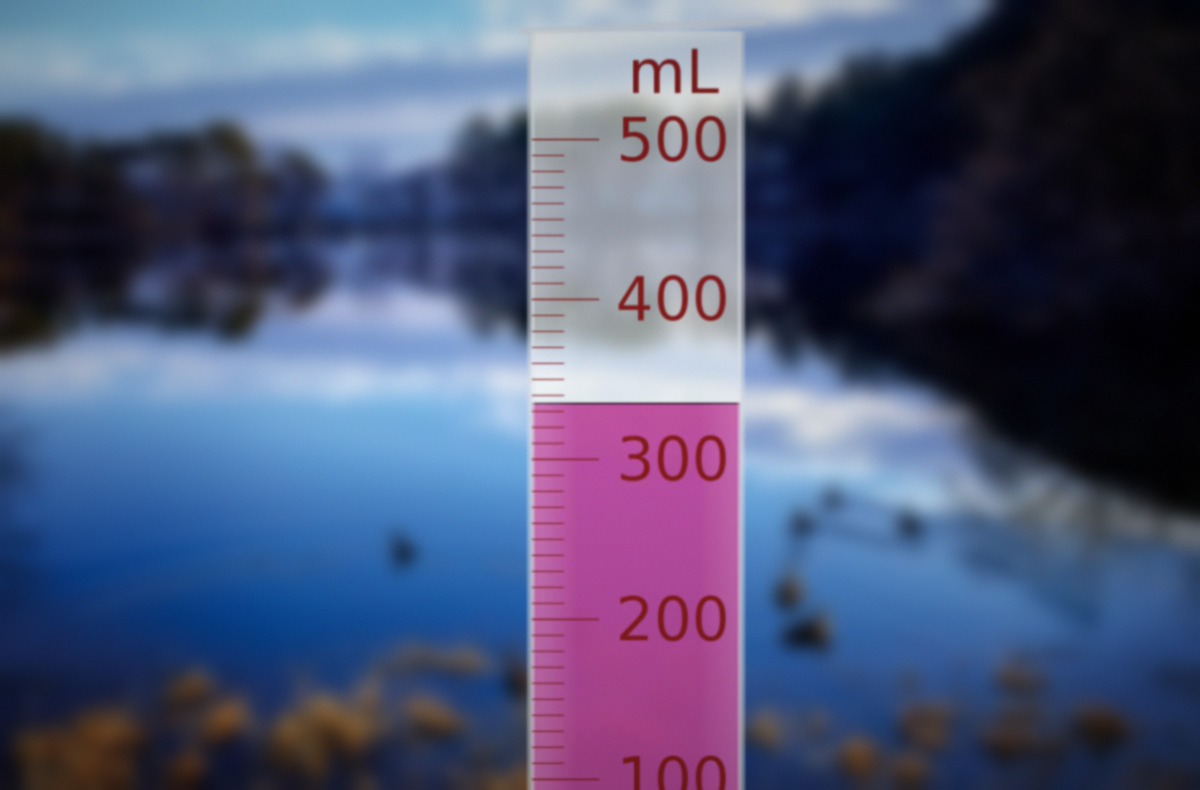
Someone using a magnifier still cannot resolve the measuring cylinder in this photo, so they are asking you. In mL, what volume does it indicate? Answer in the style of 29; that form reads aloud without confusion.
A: 335
